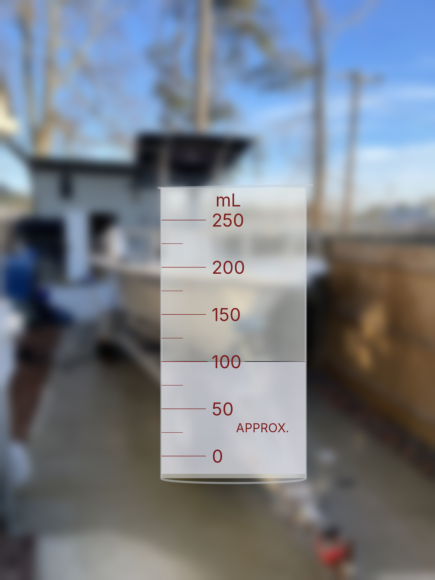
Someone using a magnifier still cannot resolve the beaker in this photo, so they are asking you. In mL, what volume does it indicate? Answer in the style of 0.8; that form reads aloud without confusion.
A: 100
